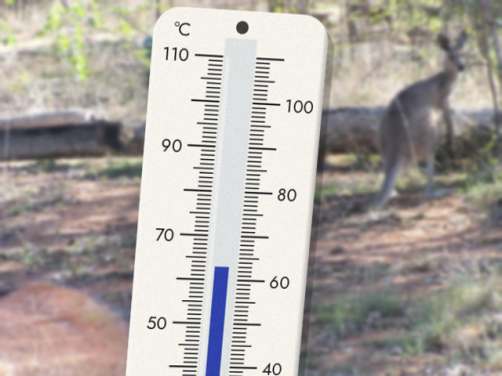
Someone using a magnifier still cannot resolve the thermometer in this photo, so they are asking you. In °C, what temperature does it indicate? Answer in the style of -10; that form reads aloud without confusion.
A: 63
